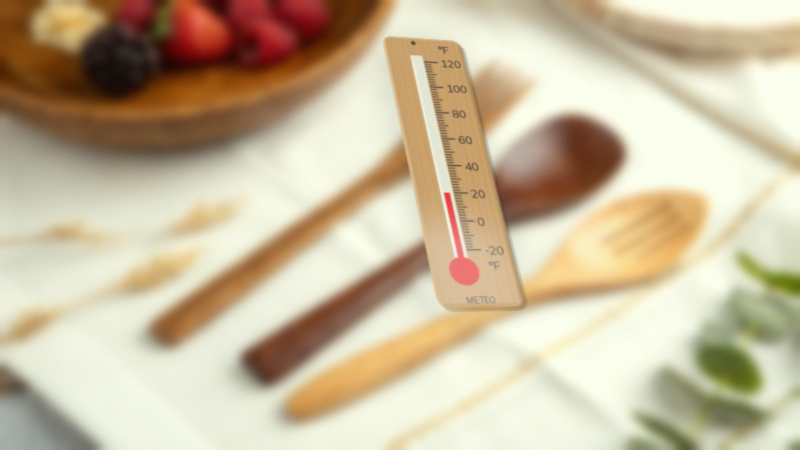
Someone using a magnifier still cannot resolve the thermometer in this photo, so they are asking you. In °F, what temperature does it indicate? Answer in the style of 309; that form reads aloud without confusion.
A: 20
